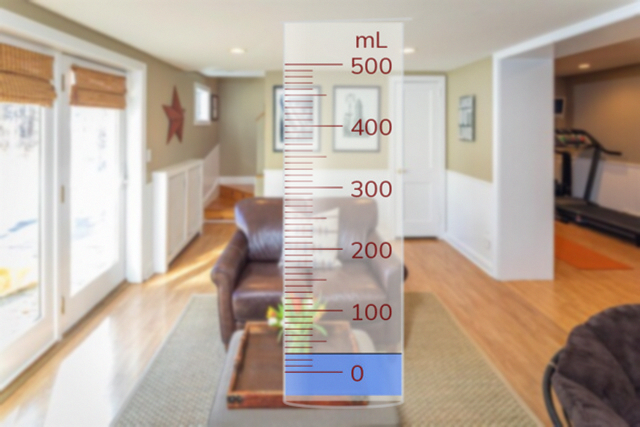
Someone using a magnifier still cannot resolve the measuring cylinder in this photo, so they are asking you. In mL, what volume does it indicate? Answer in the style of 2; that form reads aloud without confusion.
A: 30
